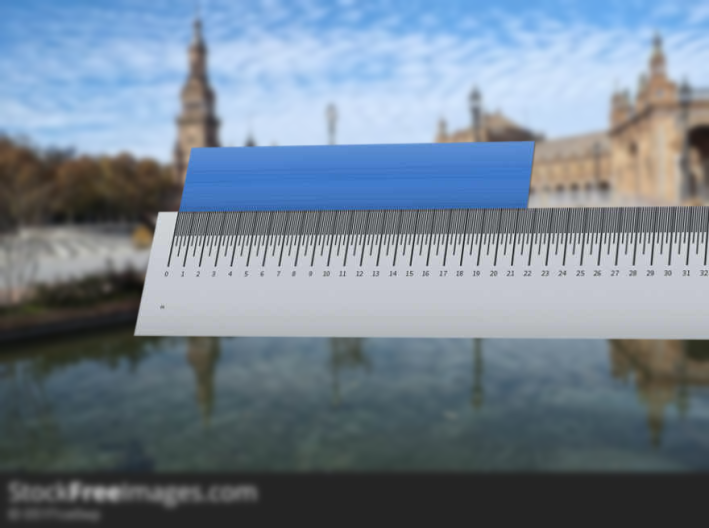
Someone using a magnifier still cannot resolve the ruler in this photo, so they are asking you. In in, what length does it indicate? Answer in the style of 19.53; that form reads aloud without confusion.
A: 21.5
